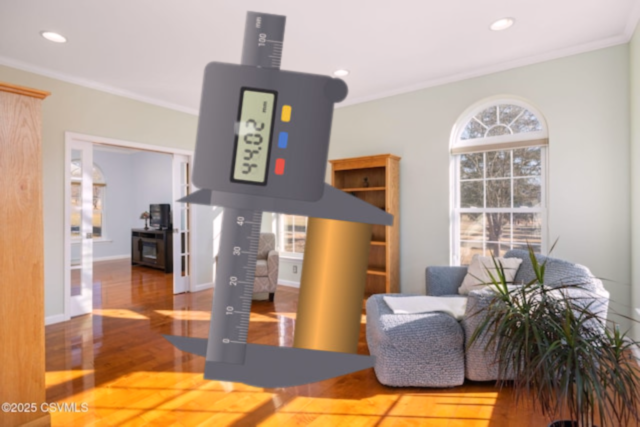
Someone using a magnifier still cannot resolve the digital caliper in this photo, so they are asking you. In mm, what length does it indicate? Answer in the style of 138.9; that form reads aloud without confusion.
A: 44.02
